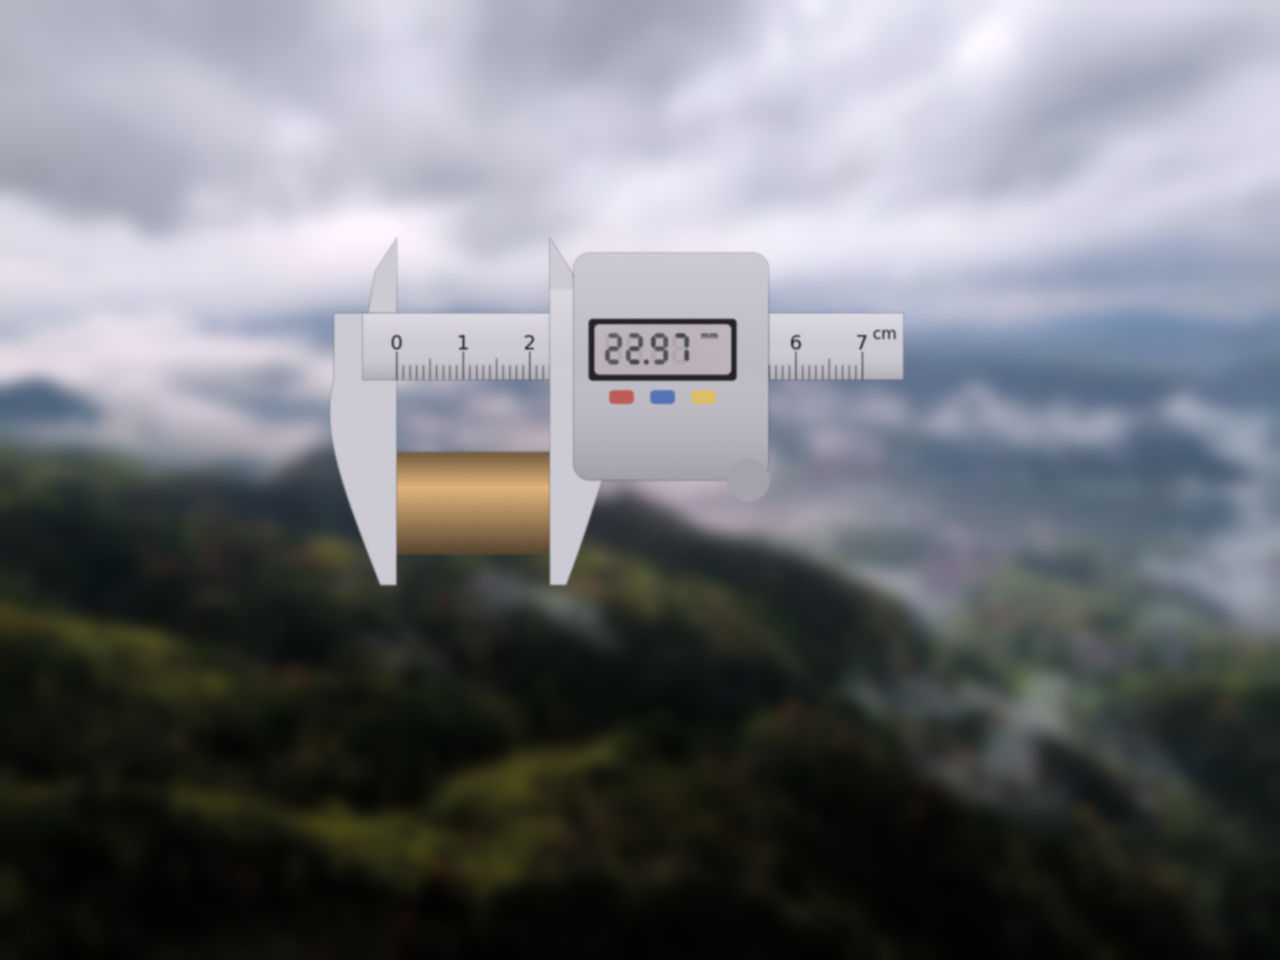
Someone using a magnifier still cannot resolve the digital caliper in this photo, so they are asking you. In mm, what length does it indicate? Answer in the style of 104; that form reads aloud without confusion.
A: 22.97
